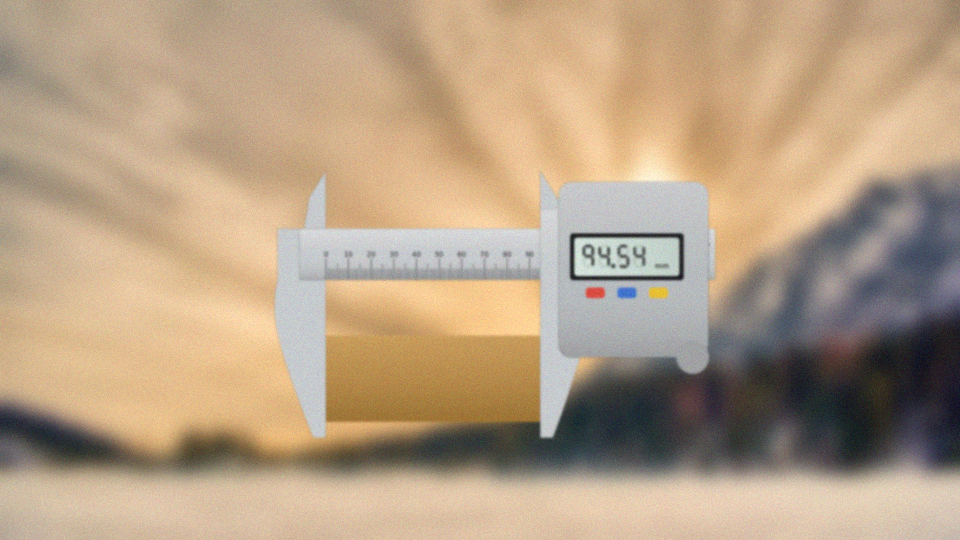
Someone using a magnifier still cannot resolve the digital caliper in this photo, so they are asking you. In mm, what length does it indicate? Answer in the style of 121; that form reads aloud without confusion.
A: 94.54
